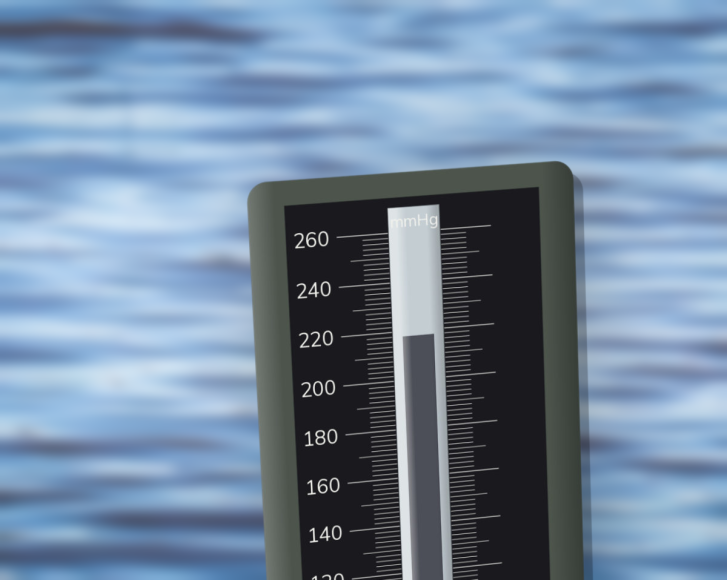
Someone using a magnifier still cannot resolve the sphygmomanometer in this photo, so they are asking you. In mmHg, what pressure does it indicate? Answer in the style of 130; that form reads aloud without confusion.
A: 218
